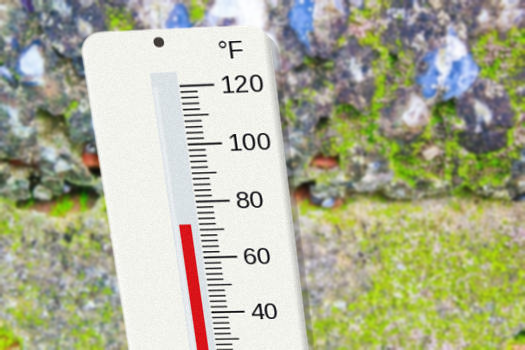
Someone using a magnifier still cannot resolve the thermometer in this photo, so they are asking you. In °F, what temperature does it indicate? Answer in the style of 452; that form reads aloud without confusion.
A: 72
